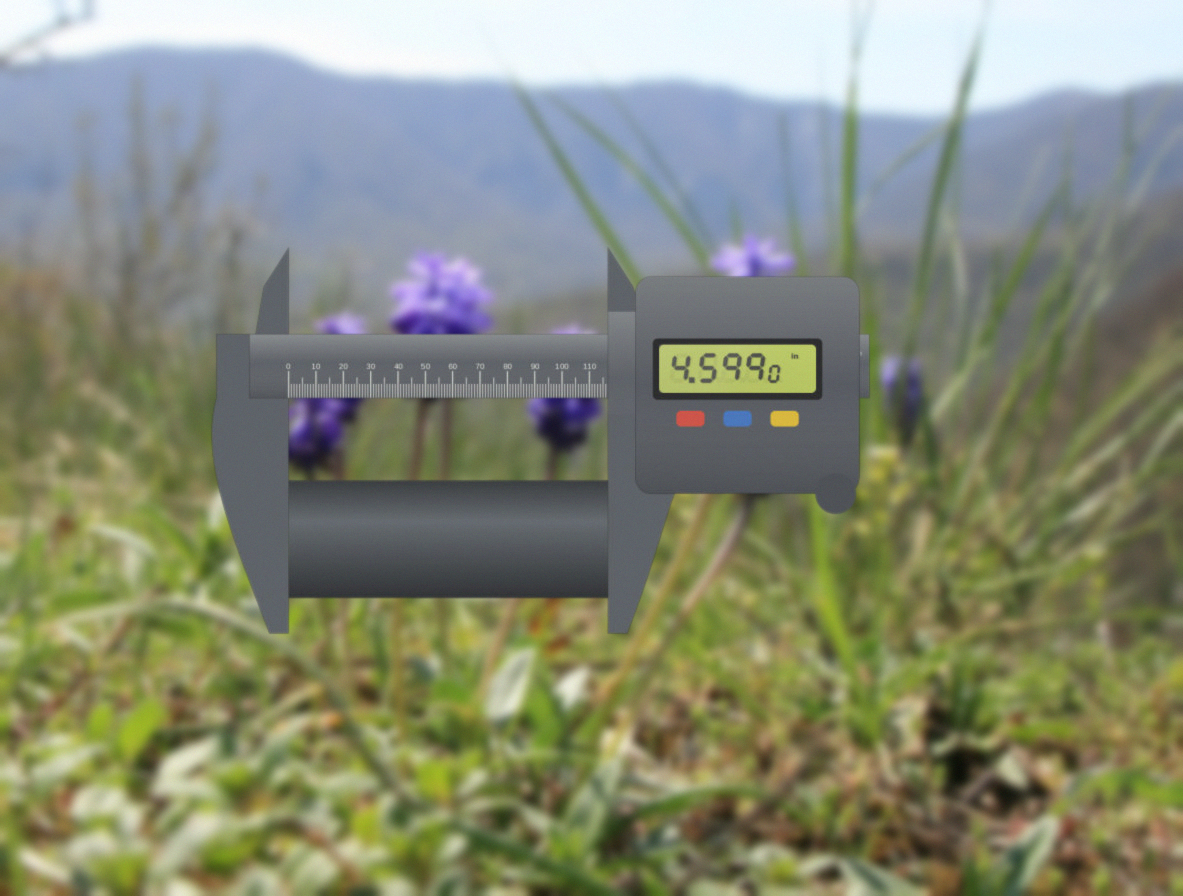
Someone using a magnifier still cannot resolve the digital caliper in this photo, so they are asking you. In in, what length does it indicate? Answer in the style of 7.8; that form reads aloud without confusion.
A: 4.5990
